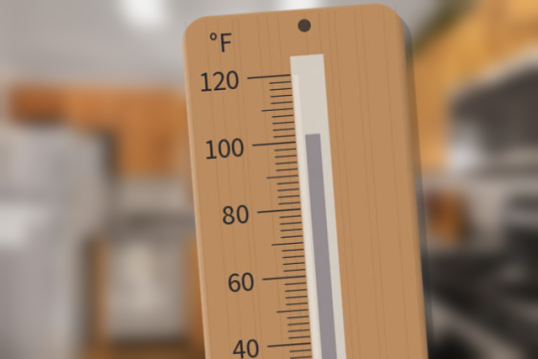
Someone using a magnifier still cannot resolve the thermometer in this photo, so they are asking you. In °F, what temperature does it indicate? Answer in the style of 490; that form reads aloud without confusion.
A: 102
